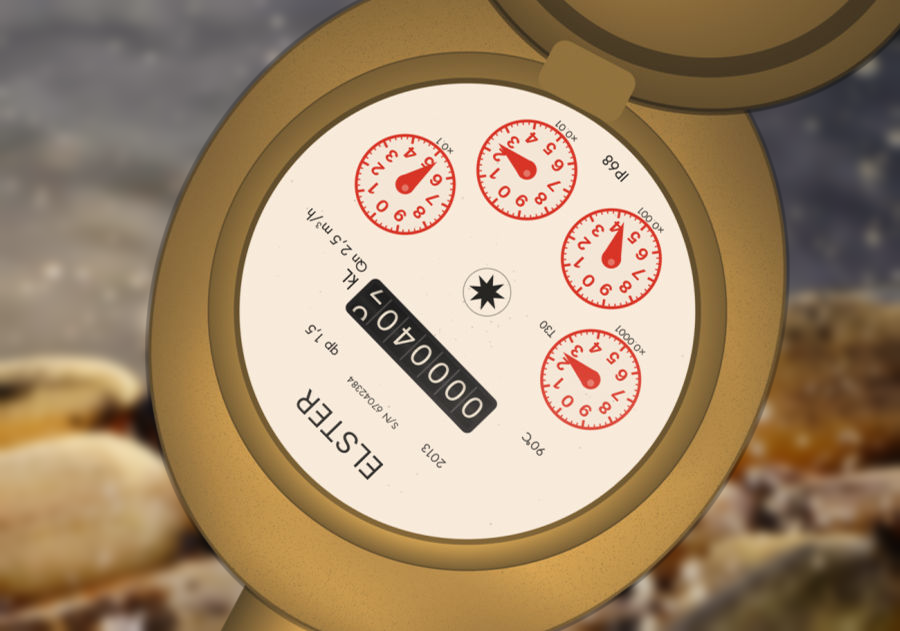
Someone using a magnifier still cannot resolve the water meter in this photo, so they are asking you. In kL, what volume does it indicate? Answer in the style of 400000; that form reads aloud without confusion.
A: 406.5242
